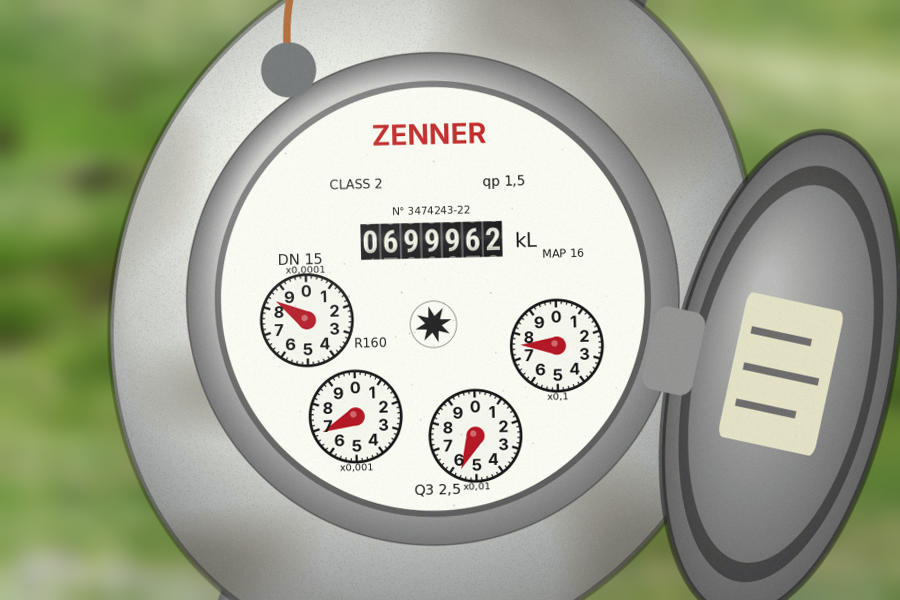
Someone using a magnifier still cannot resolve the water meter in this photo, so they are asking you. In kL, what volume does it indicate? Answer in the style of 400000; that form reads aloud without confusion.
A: 699962.7568
